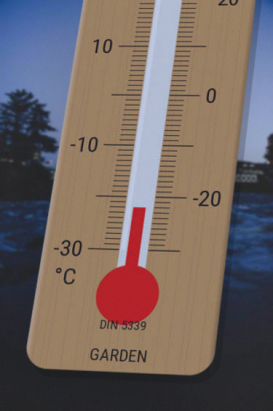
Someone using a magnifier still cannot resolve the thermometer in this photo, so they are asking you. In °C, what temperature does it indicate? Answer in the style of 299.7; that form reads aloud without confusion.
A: -22
